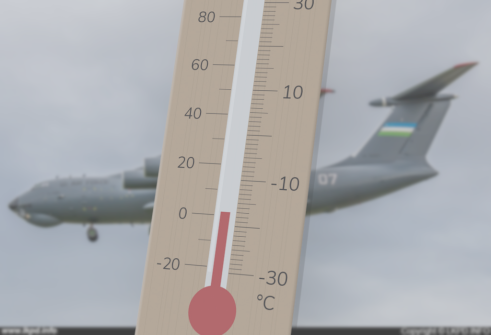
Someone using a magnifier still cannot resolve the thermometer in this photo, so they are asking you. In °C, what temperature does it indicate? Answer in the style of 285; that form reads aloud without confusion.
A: -17
